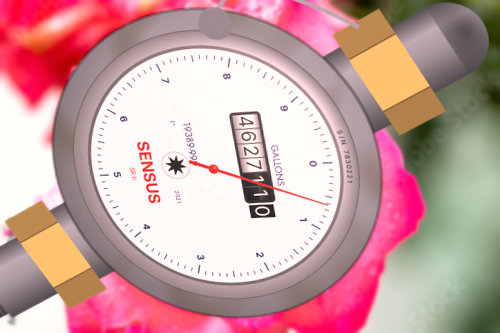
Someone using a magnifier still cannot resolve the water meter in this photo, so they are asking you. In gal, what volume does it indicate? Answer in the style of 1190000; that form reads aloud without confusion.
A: 4627110.6
